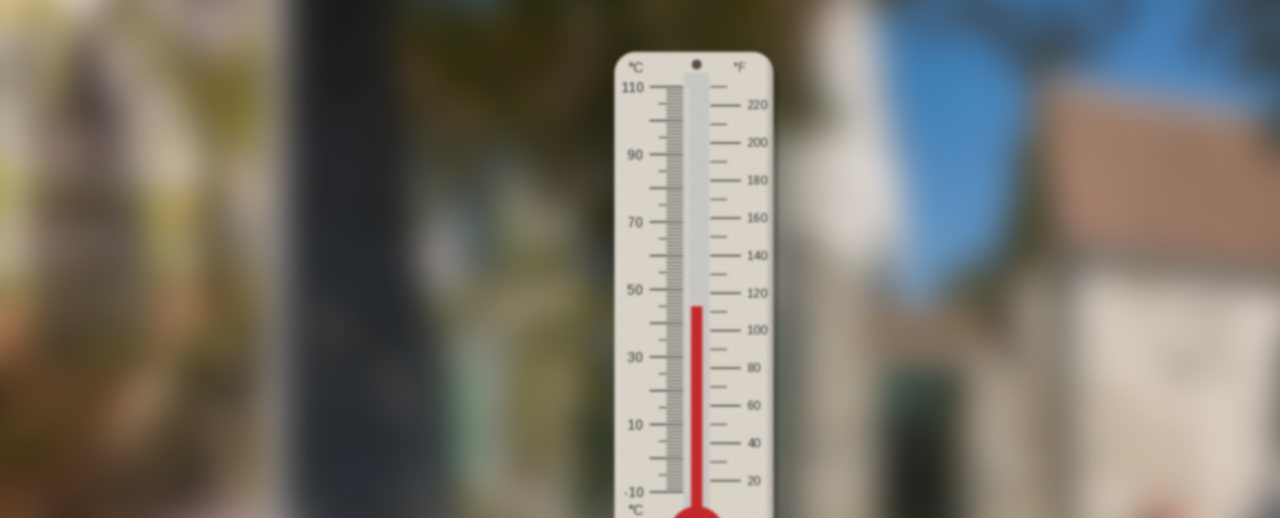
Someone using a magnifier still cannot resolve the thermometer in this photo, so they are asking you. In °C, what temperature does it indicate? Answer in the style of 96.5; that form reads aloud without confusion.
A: 45
